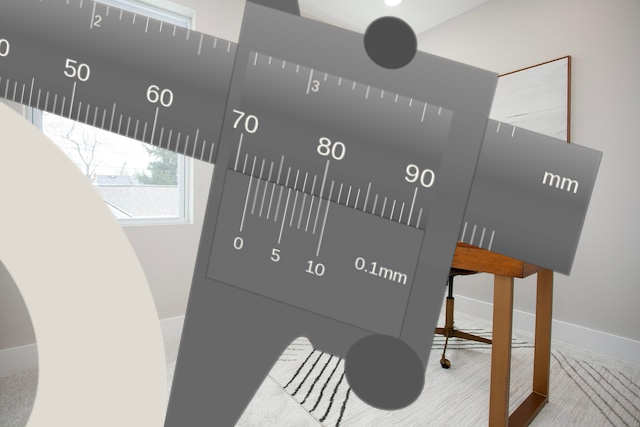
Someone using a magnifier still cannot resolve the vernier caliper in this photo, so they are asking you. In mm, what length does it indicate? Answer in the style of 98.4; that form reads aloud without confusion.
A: 72.0
